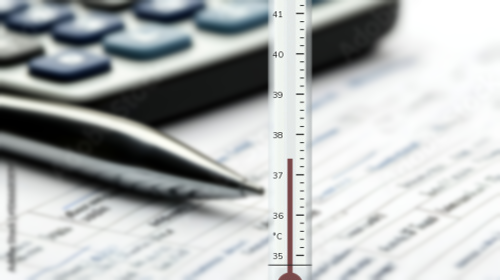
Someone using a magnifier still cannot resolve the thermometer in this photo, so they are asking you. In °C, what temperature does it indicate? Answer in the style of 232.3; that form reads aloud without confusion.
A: 37.4
